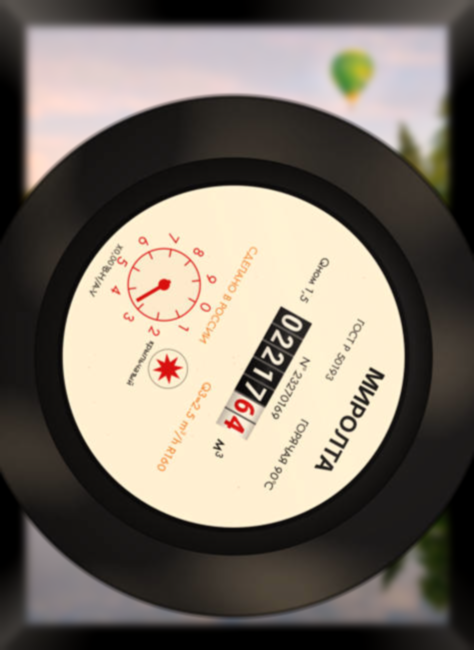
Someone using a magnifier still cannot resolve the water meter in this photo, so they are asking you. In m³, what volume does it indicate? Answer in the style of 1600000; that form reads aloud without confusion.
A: 2217.643
